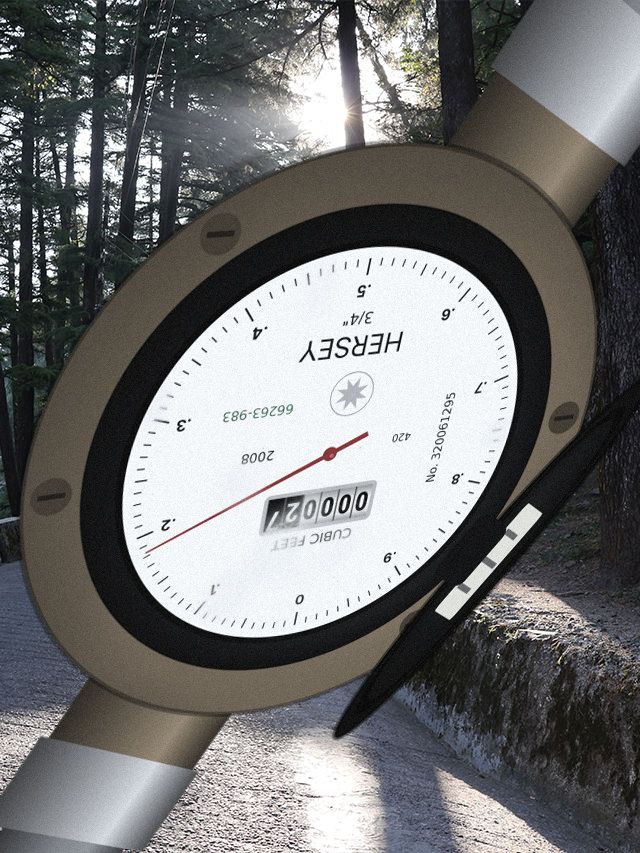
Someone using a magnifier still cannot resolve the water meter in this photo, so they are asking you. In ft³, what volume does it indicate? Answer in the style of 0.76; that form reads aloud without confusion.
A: 27.18
